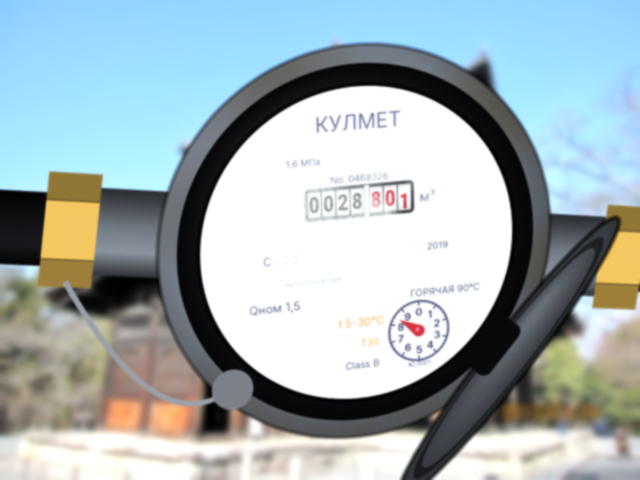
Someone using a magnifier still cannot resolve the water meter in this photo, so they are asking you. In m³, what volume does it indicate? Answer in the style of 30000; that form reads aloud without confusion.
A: 28.8008
